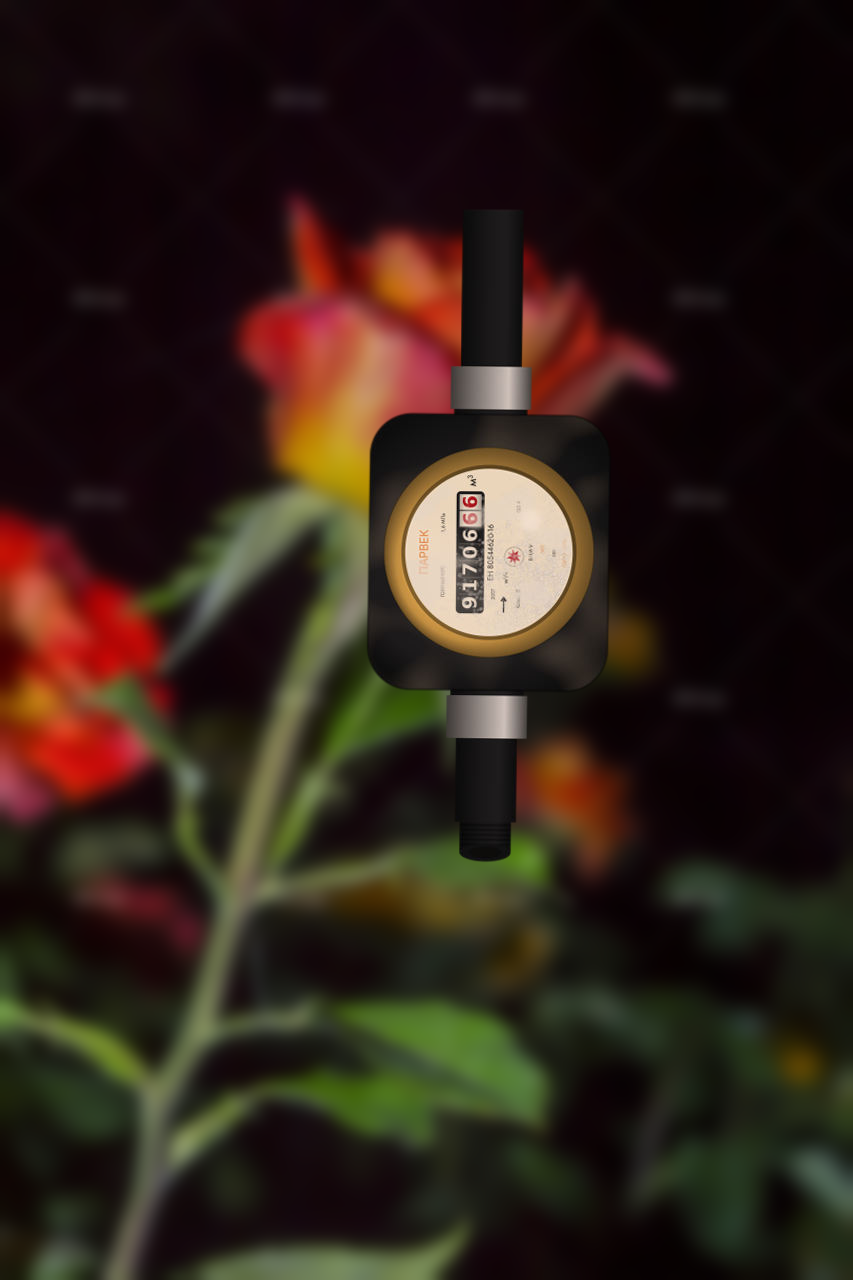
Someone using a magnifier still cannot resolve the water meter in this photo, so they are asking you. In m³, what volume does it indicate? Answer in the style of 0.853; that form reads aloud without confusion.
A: 91706.66
